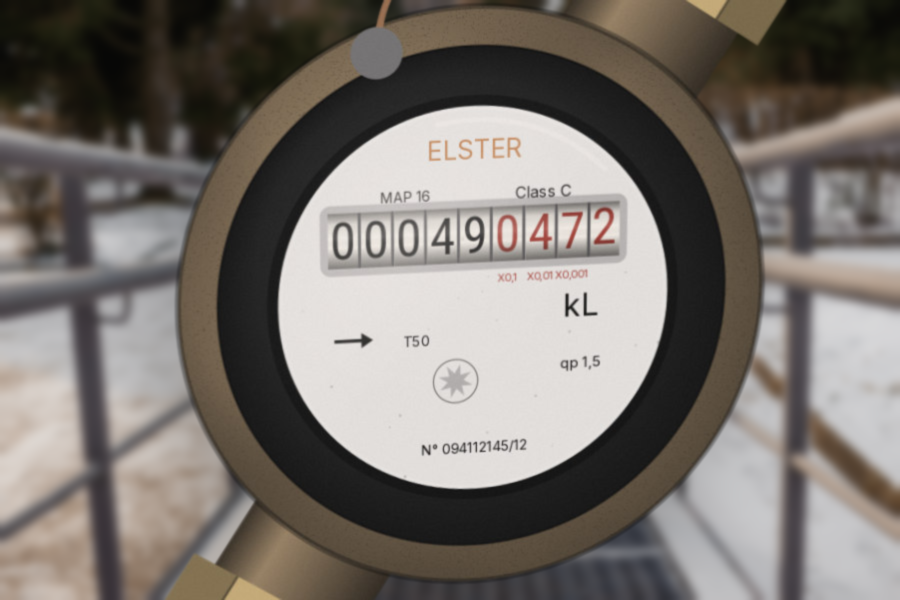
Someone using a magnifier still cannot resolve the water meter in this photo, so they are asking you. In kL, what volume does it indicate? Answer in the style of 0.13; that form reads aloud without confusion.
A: 49.0472
